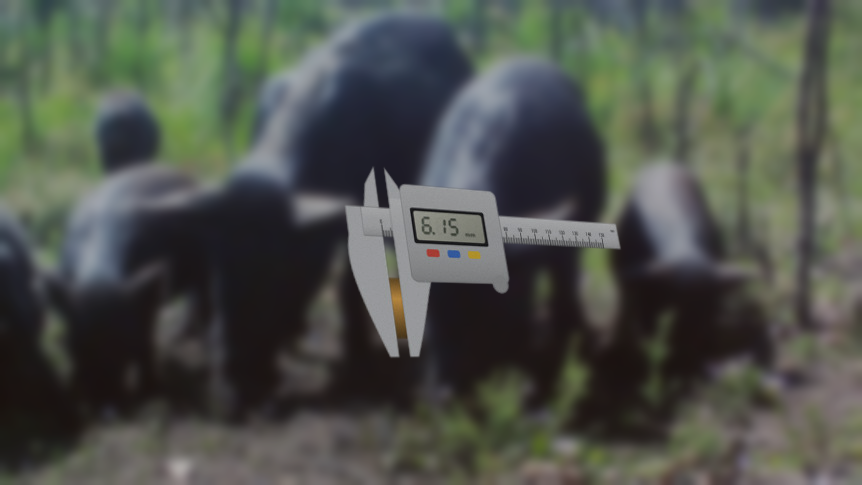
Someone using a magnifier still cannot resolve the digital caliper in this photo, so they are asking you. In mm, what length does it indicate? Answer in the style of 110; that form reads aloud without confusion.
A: 6.15
